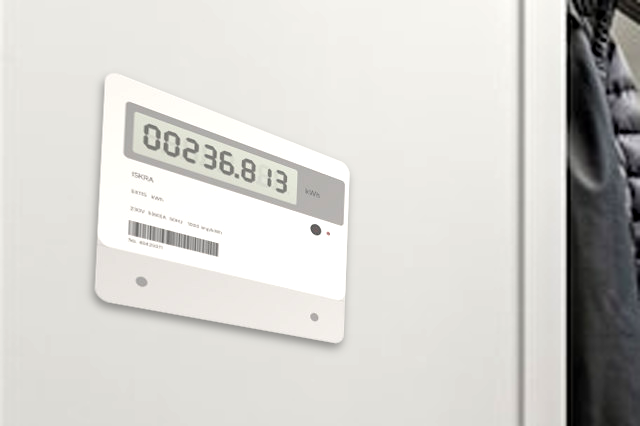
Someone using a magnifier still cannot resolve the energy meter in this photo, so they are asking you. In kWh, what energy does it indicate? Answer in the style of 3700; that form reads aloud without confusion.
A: 236.813
